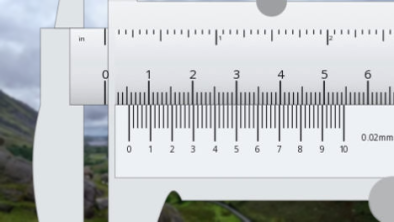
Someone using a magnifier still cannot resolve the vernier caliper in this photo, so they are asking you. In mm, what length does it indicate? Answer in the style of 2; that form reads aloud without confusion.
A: 5.5
